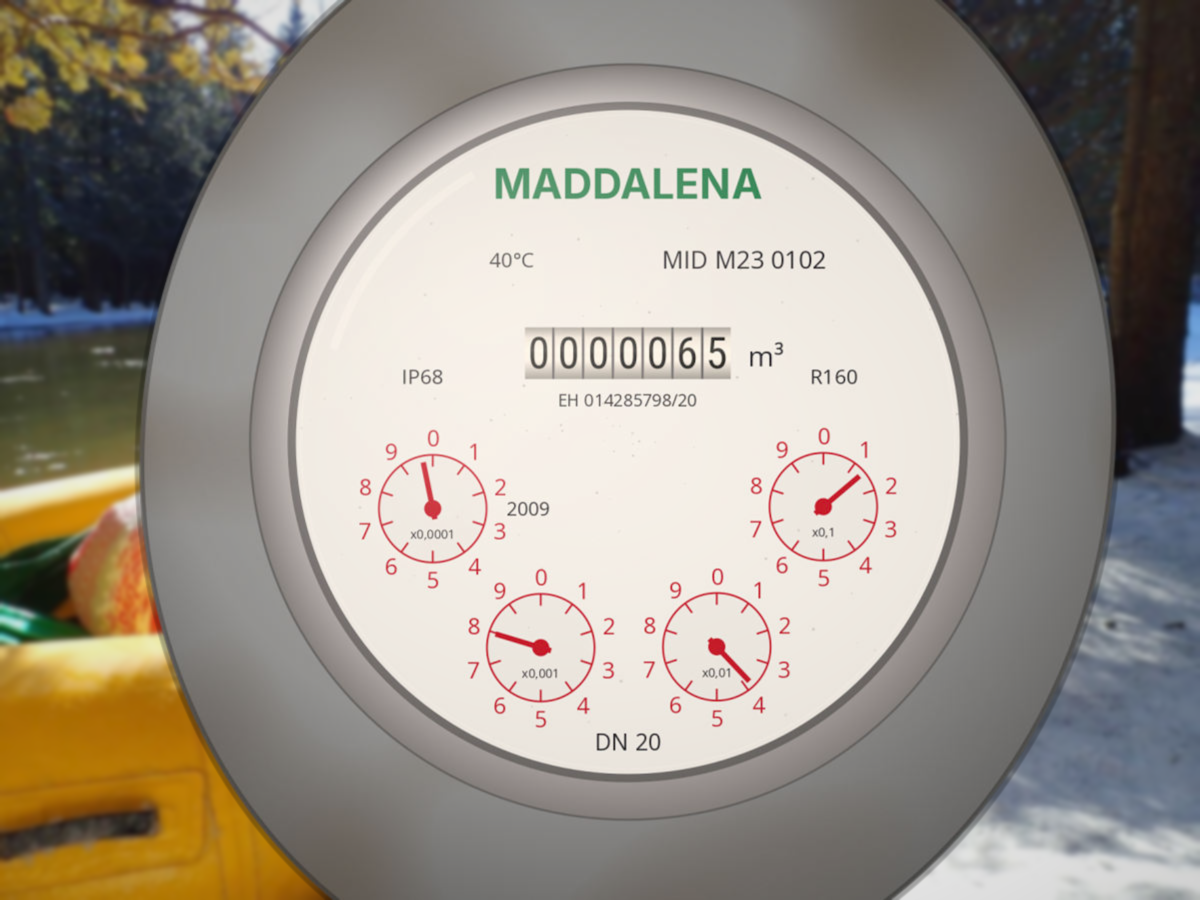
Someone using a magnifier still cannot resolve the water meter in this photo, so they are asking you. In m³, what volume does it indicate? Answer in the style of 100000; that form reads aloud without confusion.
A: 65.1379
